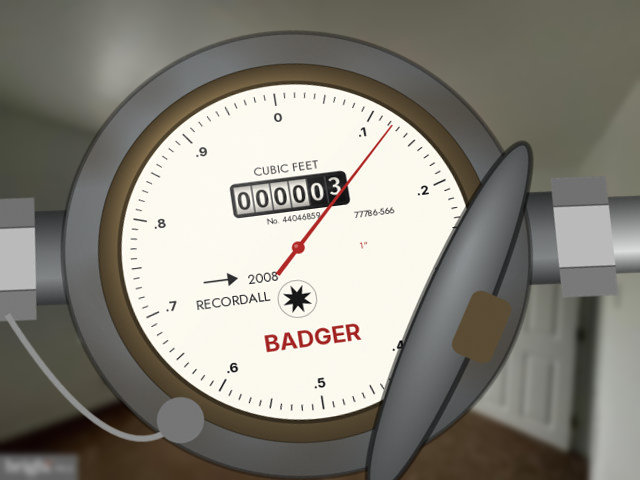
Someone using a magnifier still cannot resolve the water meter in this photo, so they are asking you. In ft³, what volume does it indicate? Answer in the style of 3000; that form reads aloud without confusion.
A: 3.12
